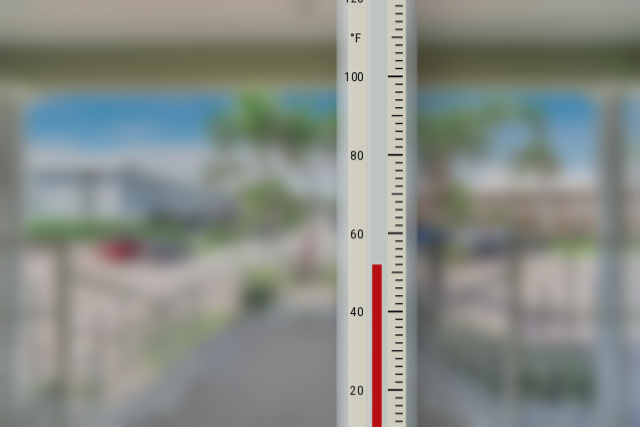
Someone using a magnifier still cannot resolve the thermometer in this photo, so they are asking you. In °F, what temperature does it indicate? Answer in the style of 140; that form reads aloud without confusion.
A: 52
